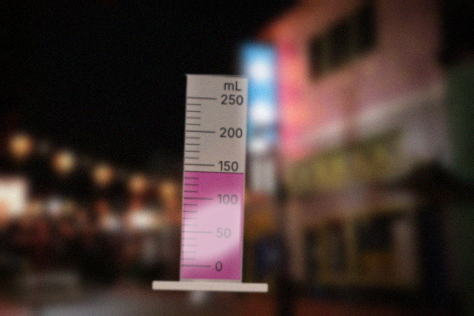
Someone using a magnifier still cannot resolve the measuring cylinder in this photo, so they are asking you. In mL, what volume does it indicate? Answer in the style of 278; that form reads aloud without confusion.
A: 140
